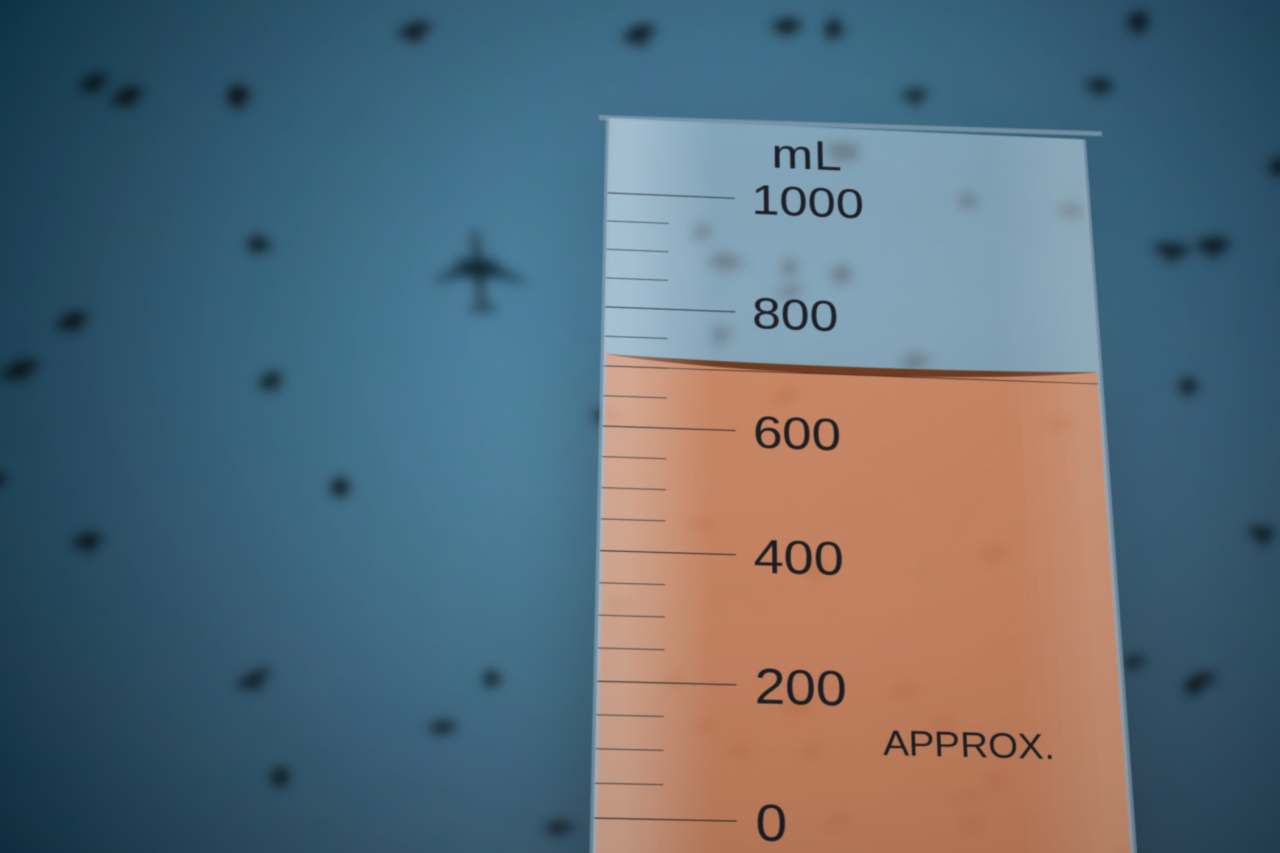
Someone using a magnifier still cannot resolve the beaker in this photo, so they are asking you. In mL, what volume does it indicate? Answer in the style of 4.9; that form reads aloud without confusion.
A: 700
